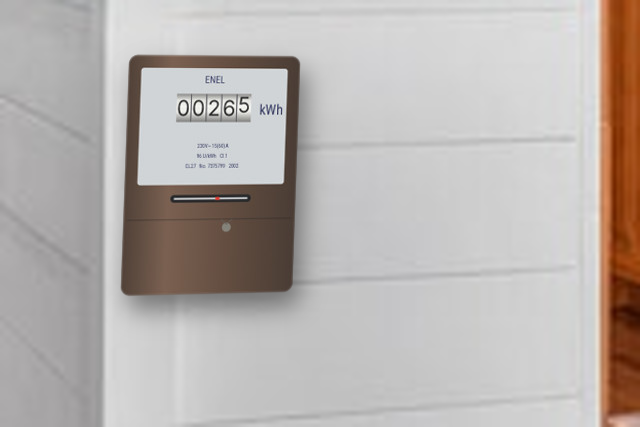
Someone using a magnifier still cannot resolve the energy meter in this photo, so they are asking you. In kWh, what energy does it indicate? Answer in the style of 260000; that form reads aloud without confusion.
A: 265
